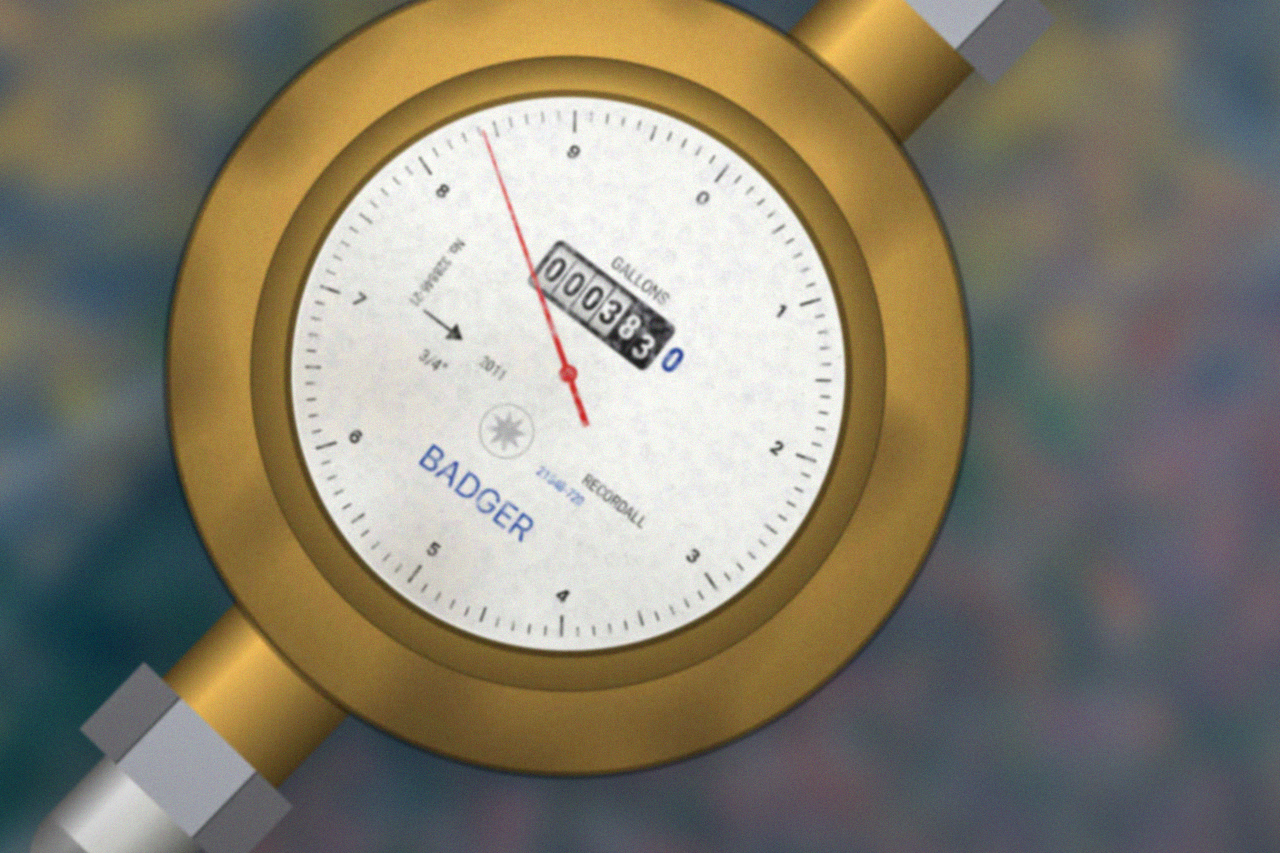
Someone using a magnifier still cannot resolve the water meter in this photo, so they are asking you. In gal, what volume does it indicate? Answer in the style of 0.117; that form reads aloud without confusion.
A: 3828.4
